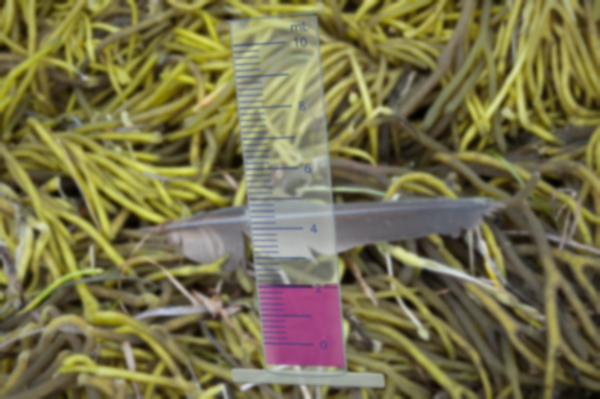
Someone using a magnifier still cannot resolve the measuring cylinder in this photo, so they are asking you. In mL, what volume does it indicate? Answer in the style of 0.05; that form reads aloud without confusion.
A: 2
